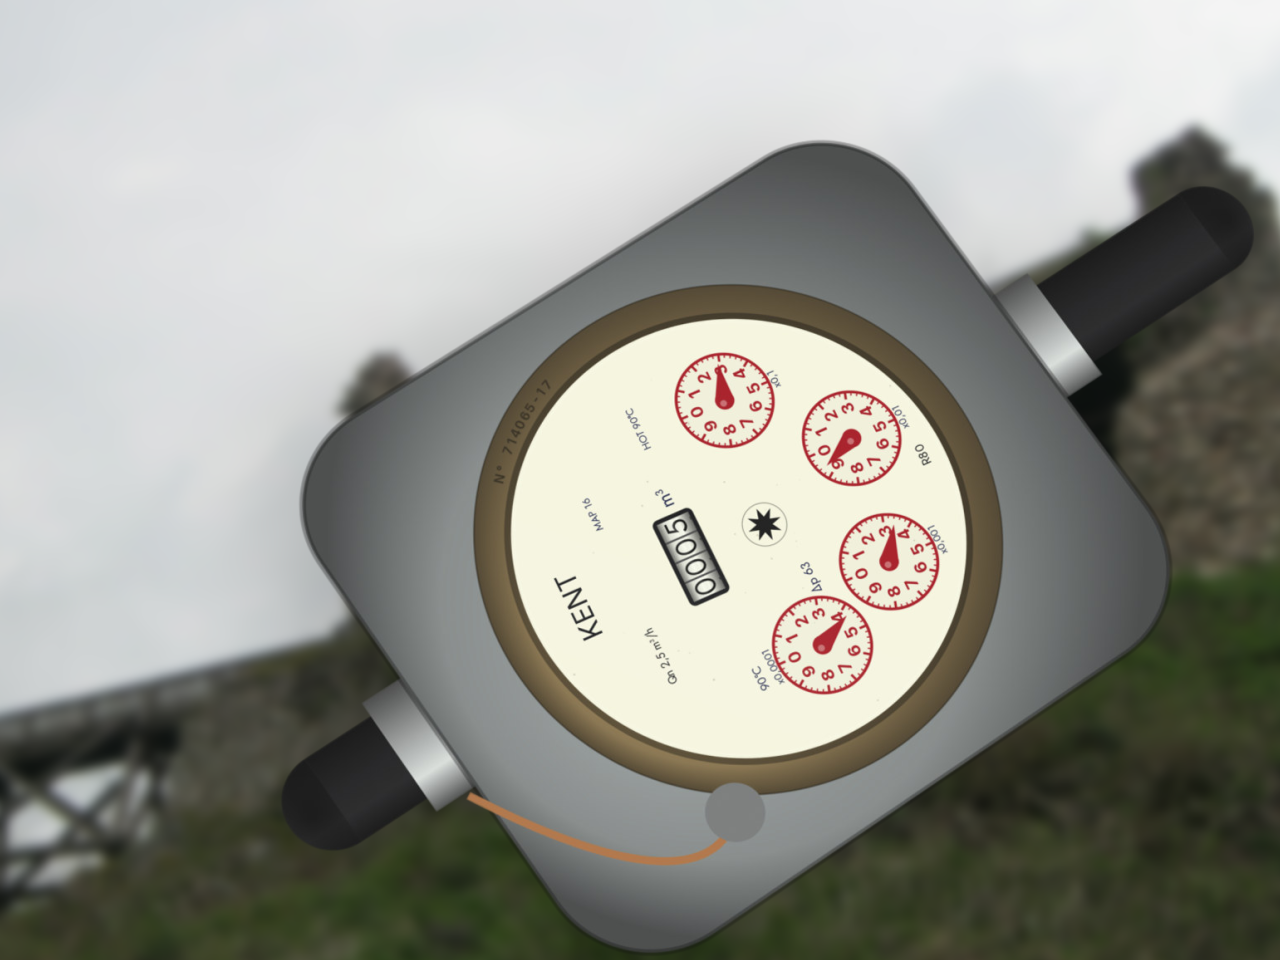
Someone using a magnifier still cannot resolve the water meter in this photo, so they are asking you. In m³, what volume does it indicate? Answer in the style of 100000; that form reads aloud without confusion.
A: 5.2934
